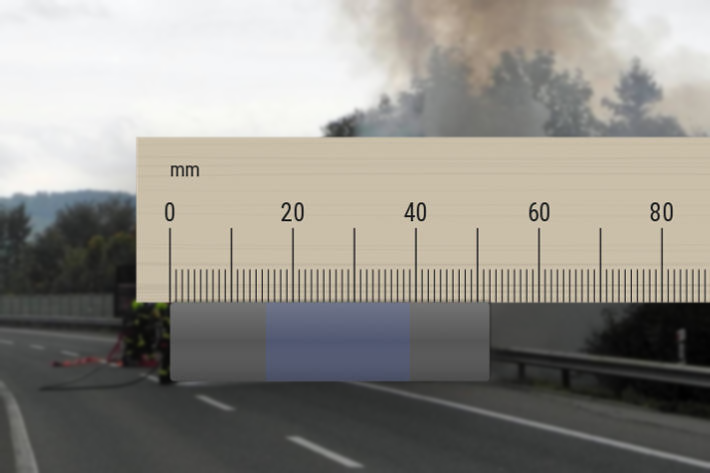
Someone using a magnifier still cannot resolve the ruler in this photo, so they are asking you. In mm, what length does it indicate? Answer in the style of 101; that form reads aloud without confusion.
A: 52
